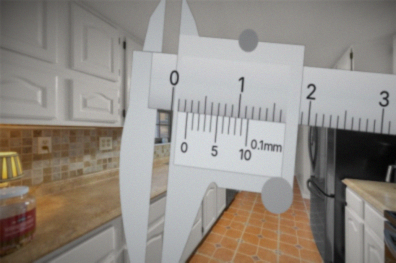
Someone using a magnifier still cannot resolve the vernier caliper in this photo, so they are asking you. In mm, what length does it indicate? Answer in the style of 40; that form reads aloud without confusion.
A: 2.4
